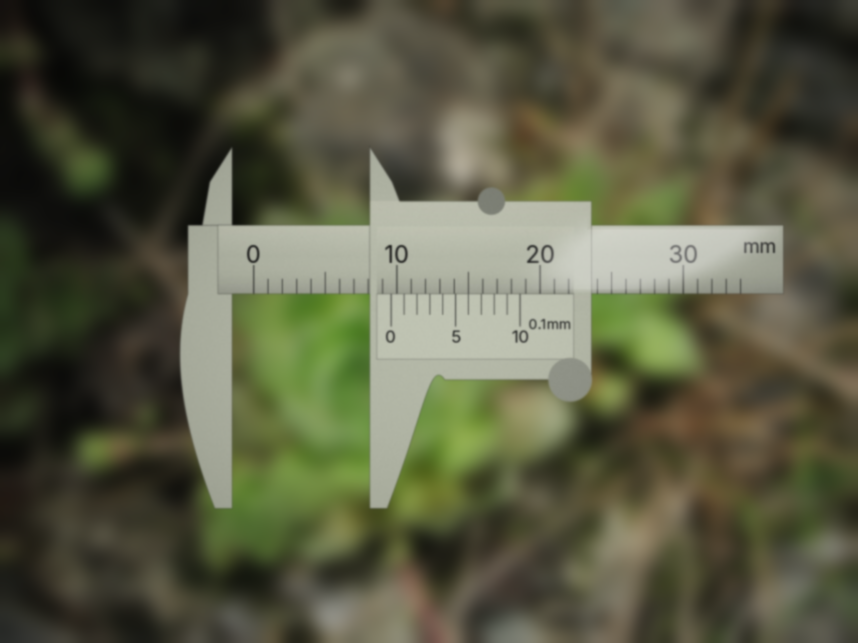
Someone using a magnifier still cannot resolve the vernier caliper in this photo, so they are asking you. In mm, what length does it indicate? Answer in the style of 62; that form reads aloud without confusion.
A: 9.6
